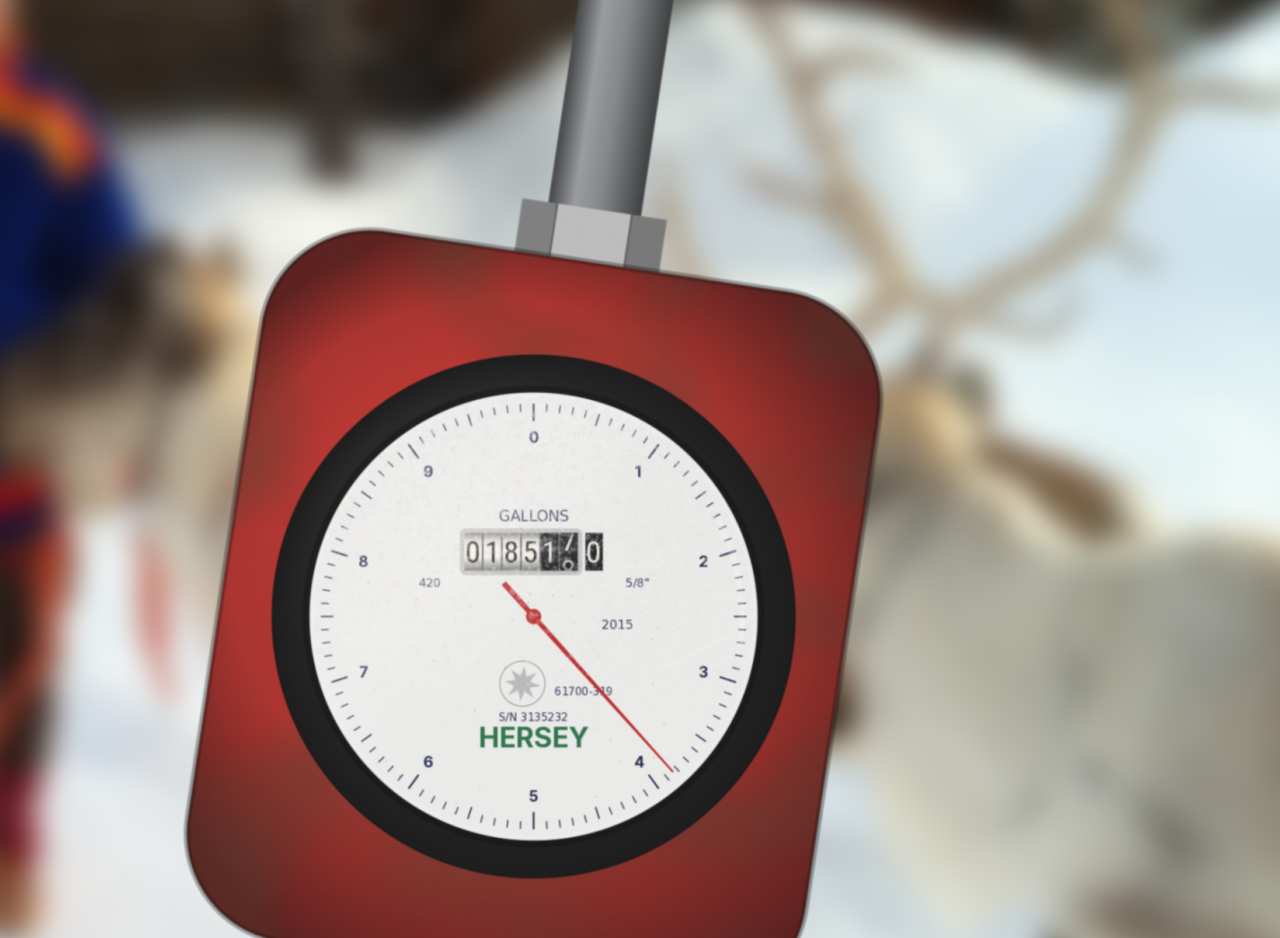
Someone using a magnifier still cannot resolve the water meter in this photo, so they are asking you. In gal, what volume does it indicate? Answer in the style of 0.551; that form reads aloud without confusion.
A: 185173.8
